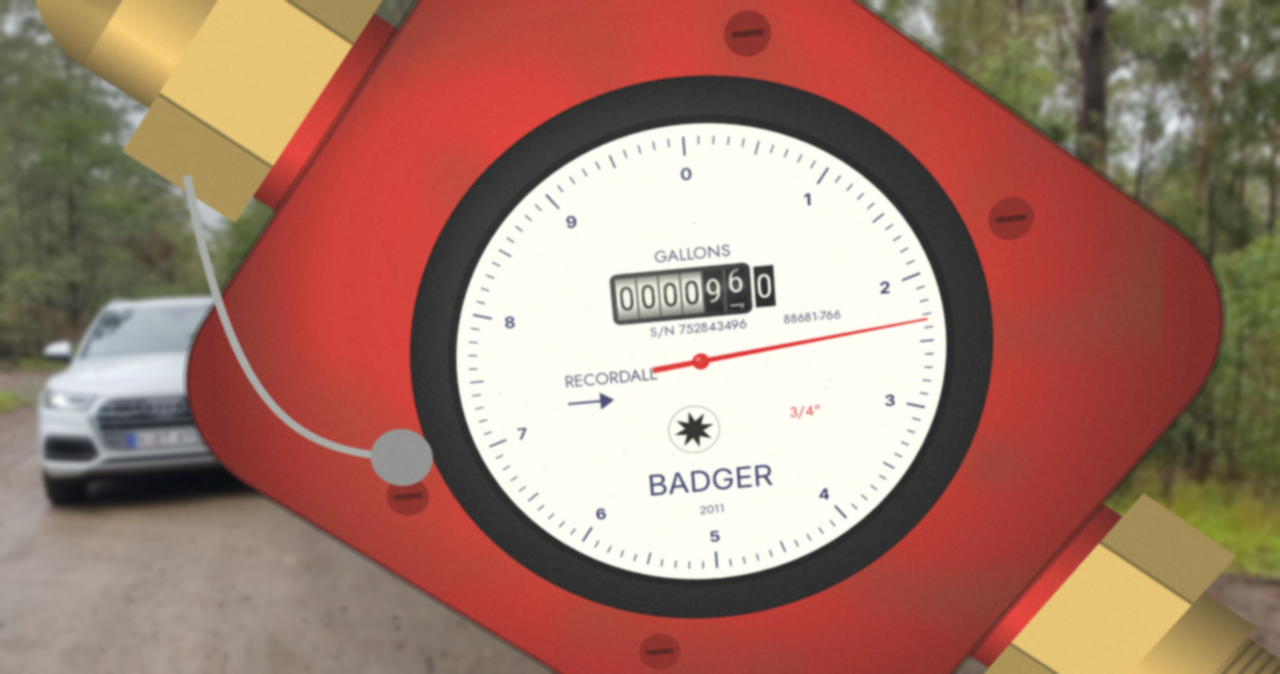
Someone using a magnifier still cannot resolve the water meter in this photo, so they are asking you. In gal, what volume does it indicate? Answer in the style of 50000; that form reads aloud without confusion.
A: 962.3
